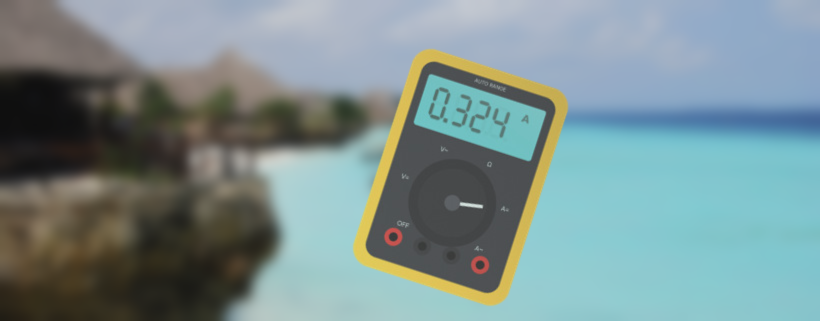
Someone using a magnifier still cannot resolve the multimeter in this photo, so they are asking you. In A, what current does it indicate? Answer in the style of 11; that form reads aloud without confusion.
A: 0.324
